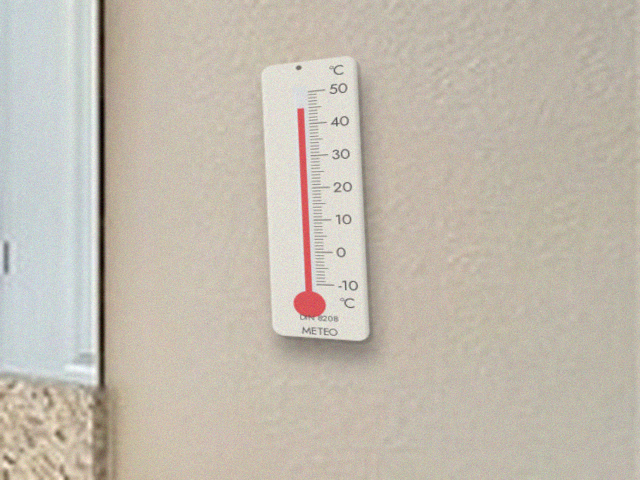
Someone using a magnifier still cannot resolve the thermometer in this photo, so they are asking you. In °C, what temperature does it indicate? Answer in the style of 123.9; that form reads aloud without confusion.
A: 45
